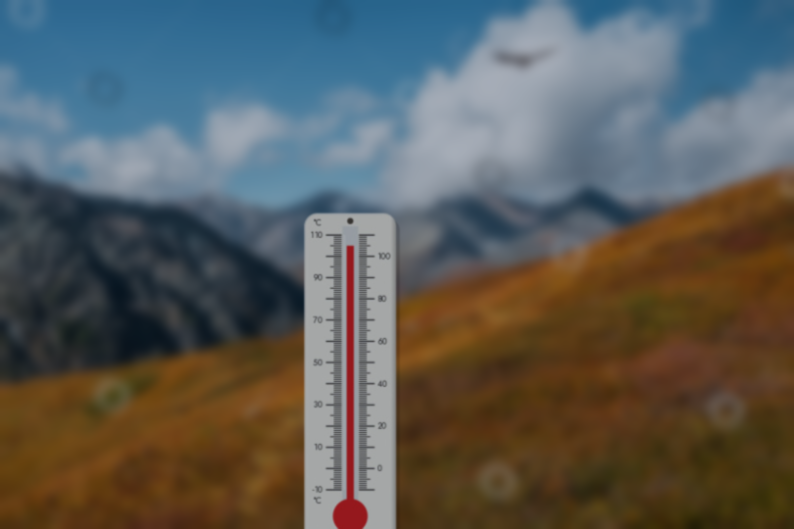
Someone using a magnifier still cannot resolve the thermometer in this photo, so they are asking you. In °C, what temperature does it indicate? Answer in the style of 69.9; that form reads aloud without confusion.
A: 105
